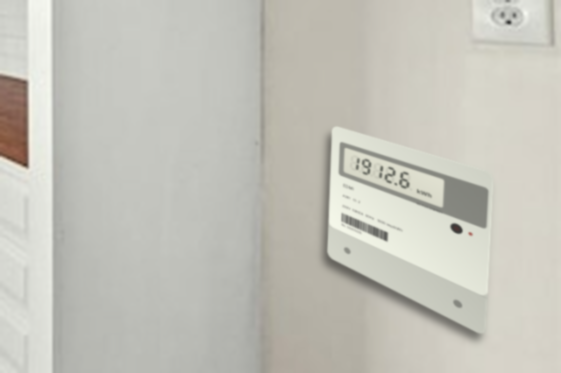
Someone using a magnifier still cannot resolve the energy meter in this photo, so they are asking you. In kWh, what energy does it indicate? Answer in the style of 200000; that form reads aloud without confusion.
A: 1912.6
